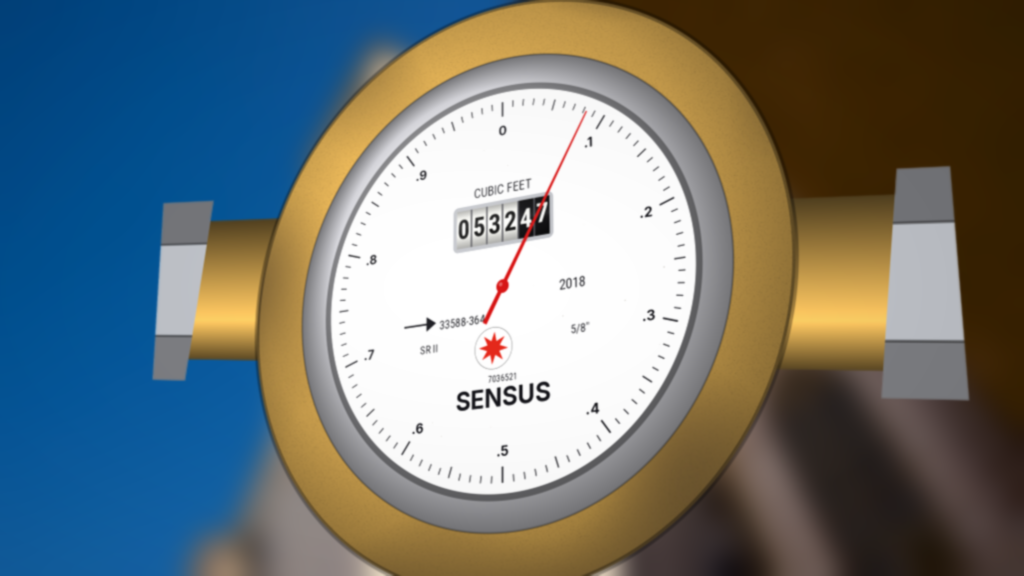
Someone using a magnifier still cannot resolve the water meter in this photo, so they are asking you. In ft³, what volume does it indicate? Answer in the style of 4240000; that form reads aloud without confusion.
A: 53247.08
